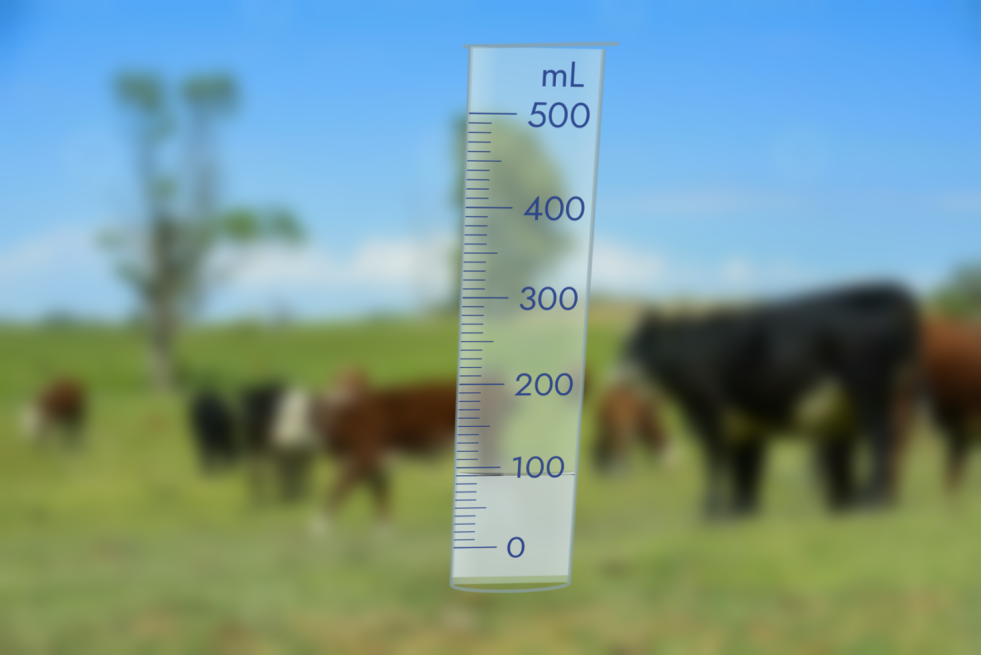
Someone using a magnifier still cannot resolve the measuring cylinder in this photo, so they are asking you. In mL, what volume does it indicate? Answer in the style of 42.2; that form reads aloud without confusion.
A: 90
